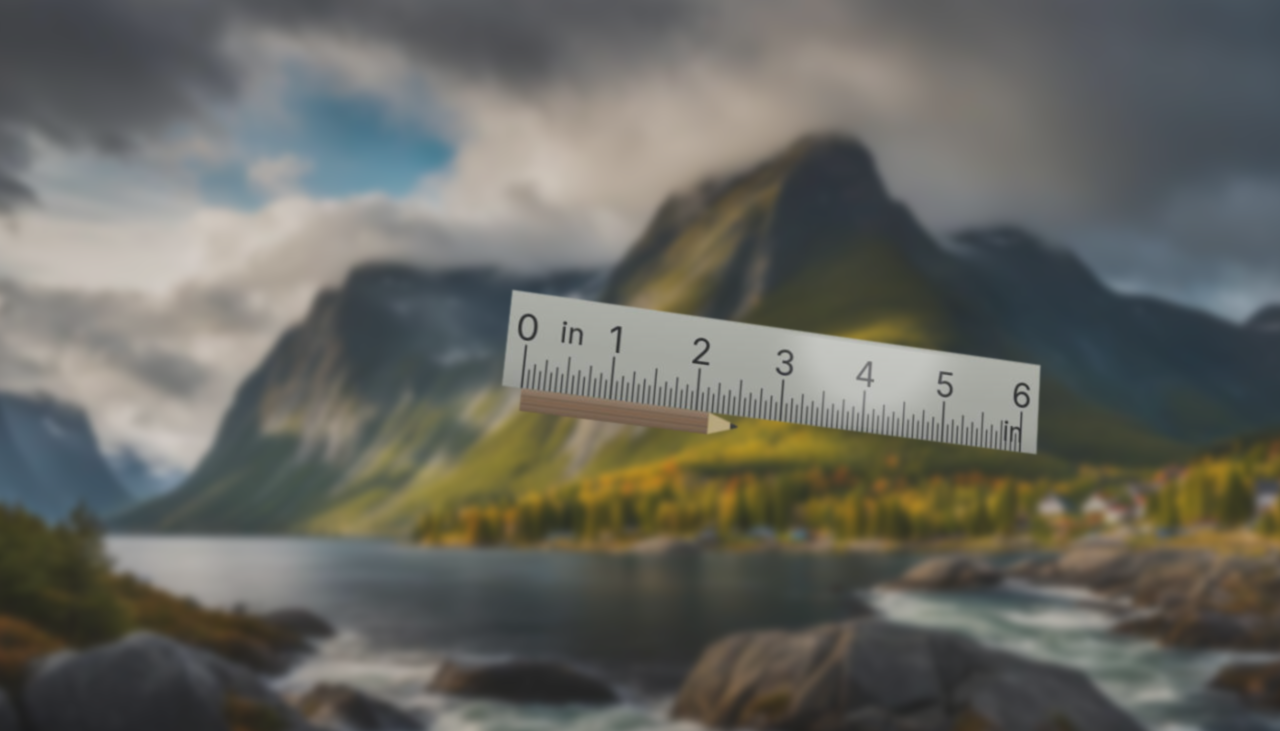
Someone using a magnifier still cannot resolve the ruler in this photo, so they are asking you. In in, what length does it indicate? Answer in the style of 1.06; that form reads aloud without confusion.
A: 2.5
